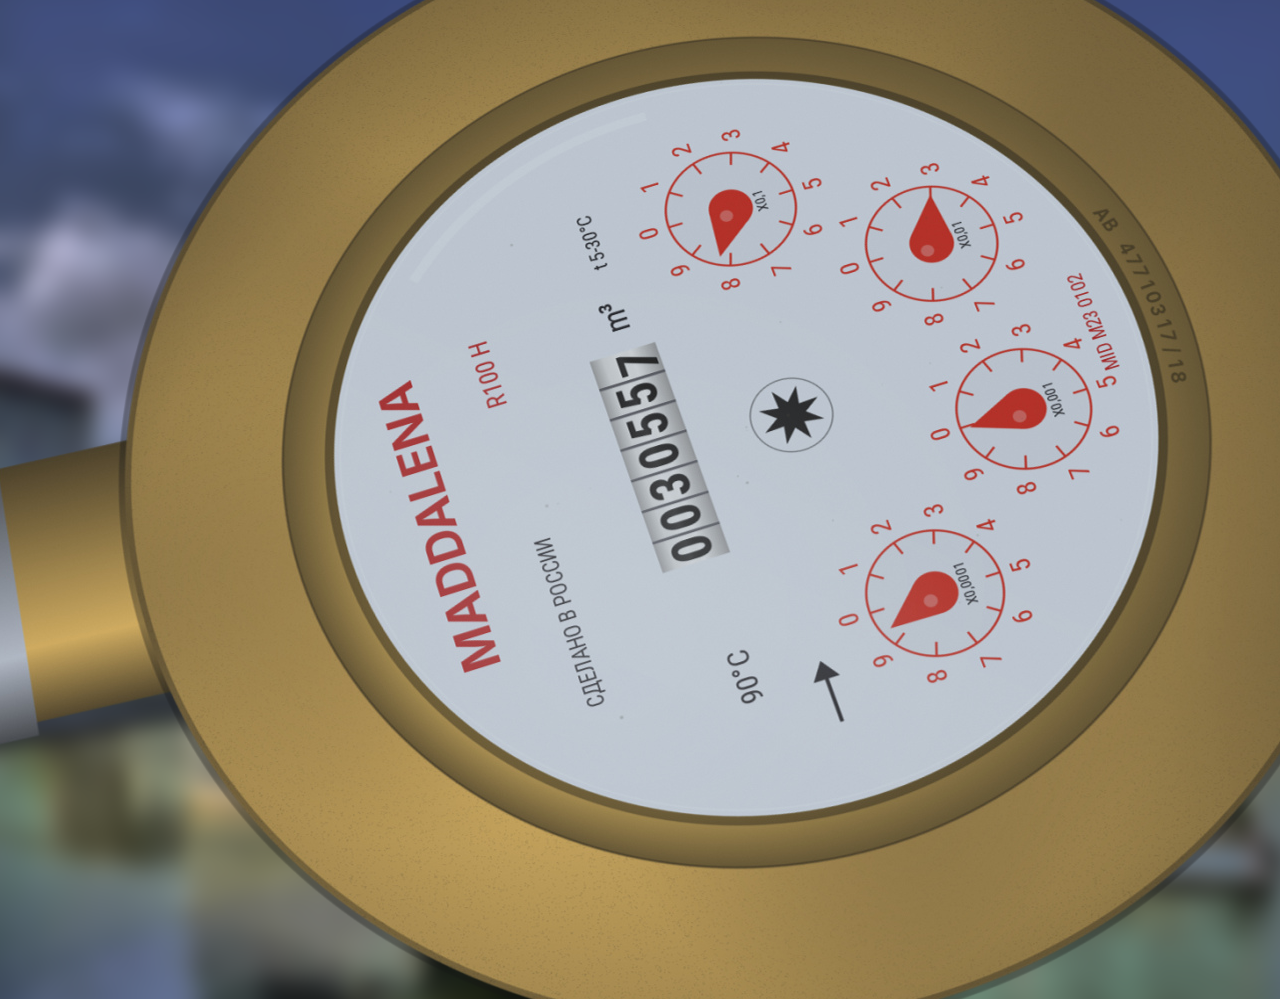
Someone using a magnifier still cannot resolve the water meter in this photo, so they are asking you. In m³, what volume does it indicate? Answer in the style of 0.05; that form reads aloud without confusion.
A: 30556.8299
